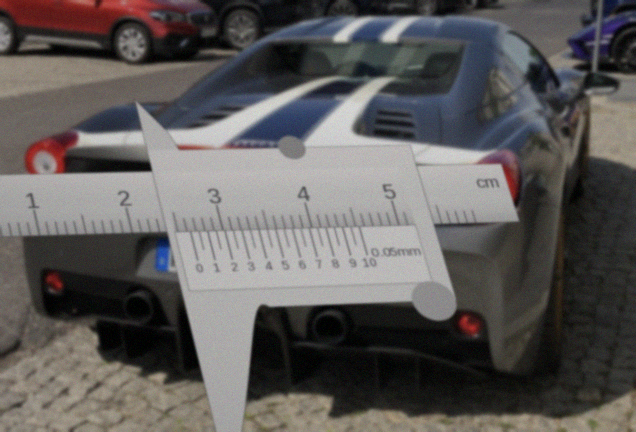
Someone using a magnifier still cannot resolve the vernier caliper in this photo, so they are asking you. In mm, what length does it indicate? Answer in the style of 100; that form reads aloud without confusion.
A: 26.4
